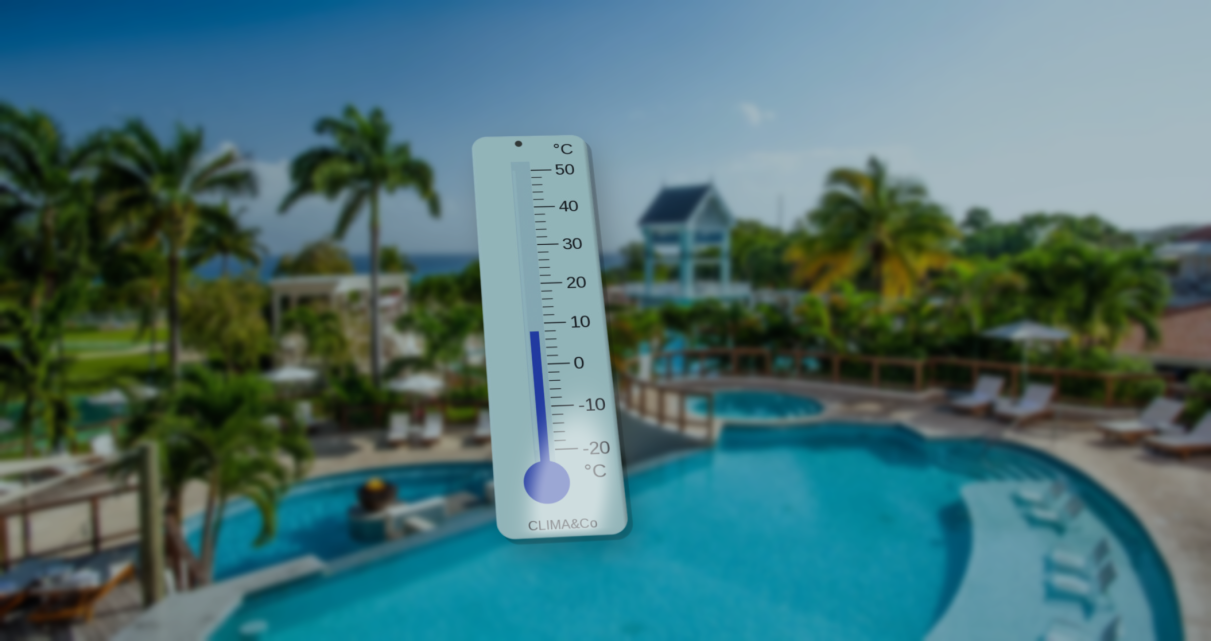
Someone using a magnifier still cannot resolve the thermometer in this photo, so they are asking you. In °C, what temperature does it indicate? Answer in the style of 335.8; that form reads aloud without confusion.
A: 8
